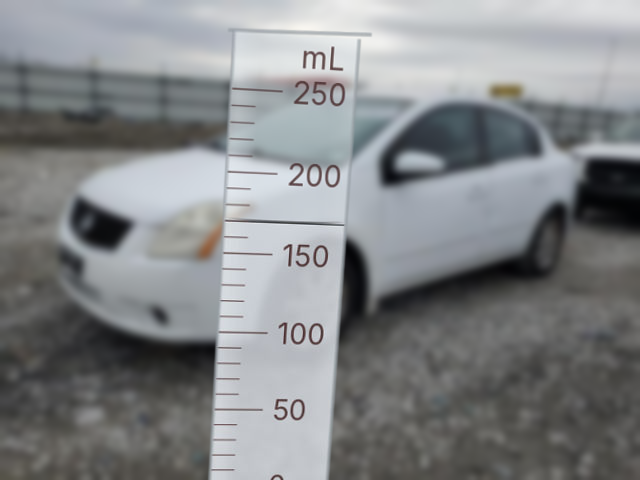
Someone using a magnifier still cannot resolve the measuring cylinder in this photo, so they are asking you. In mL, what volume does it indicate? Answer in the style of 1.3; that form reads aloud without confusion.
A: 170
